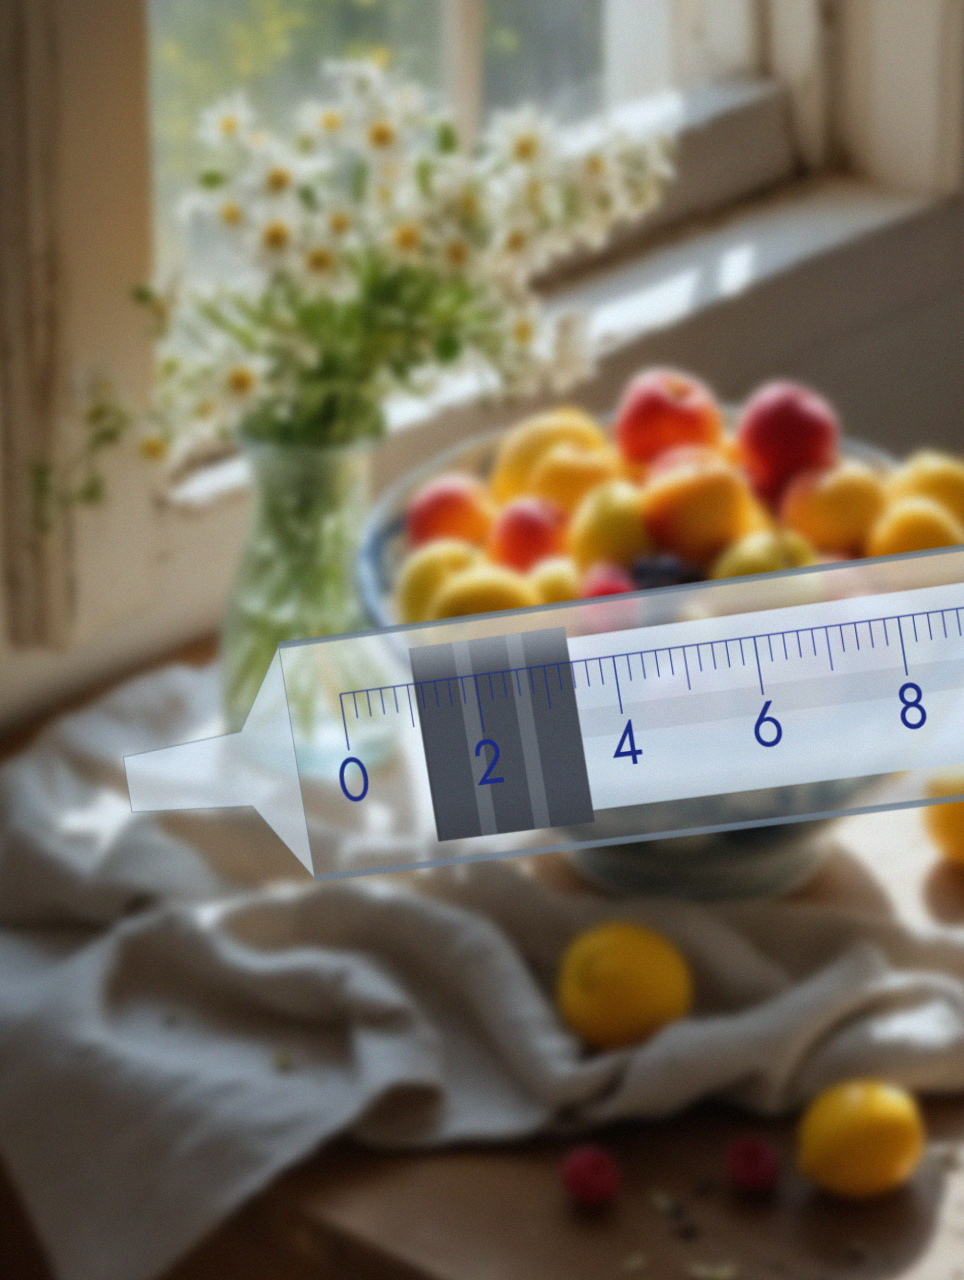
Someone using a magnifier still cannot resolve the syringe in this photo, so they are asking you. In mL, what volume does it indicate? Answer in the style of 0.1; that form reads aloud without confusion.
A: 1.1
